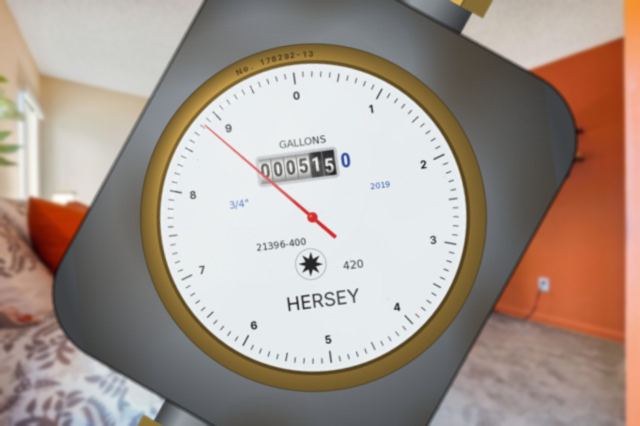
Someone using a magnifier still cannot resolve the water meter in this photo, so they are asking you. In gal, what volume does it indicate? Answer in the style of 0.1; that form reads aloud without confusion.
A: 5148.8
